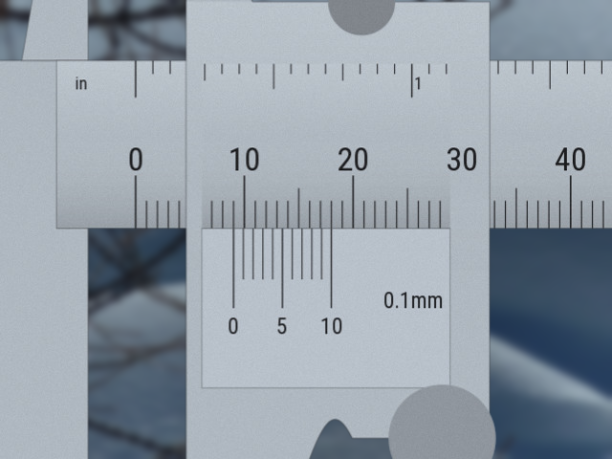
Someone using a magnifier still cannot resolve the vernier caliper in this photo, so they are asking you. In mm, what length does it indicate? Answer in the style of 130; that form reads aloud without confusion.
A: 9.0
